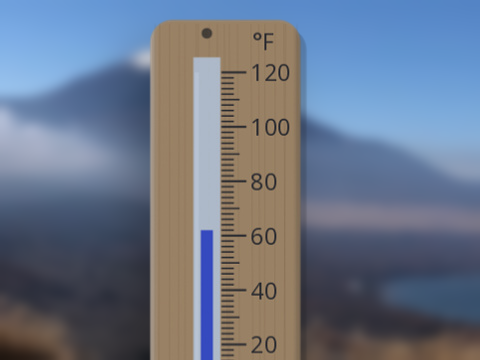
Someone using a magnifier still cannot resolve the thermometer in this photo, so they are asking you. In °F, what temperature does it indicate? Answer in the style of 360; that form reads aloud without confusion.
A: 62
